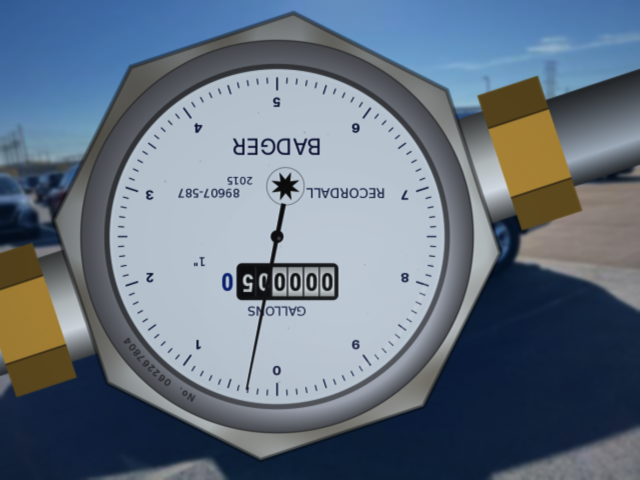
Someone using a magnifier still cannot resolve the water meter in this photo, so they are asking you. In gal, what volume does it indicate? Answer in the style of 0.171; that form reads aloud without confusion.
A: 50.3
